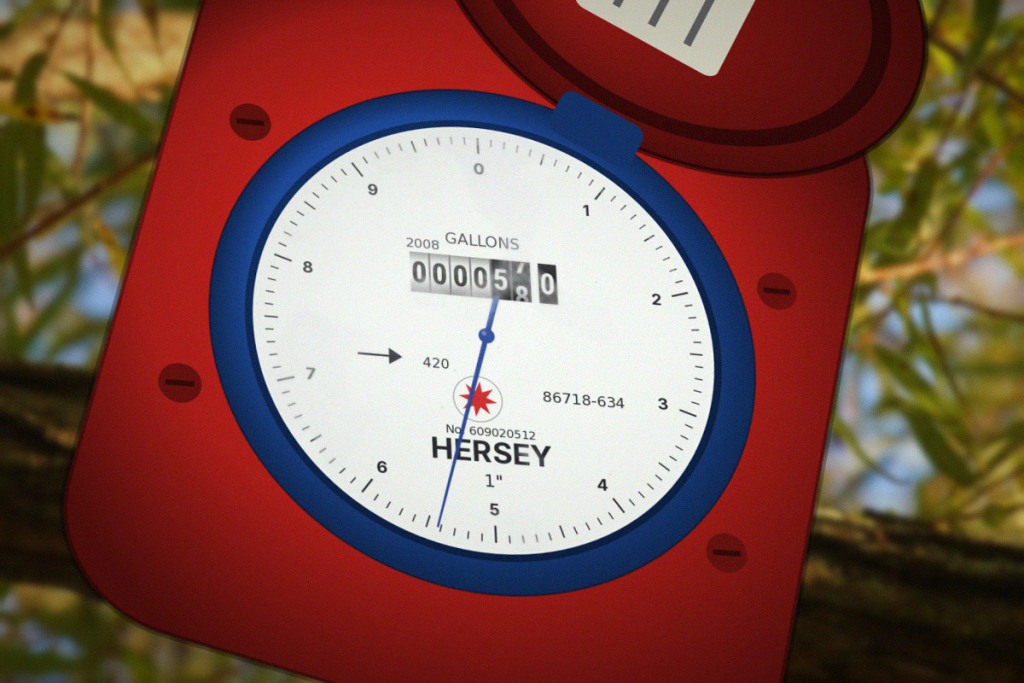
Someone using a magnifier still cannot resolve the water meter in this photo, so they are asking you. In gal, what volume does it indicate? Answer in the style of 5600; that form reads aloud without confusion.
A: 575.4
